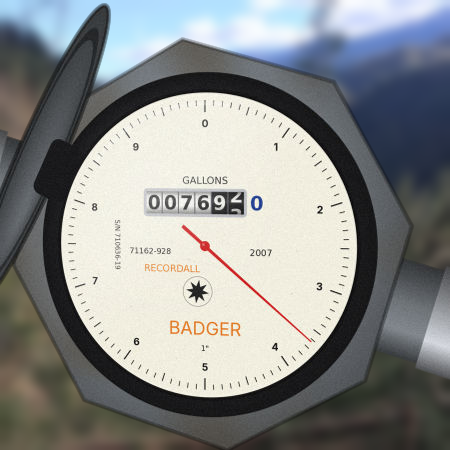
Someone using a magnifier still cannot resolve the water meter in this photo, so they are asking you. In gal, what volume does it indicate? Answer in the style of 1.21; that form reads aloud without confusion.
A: 76923.6
